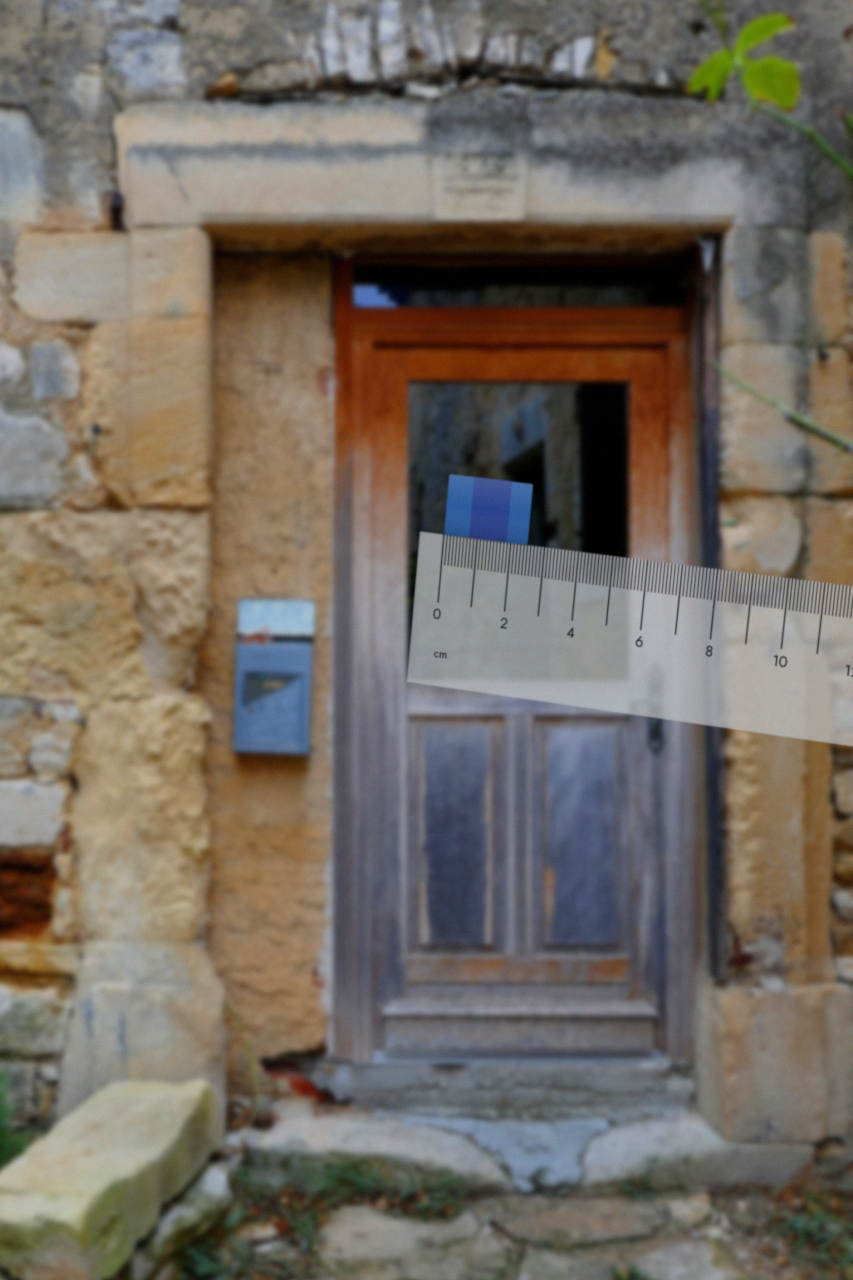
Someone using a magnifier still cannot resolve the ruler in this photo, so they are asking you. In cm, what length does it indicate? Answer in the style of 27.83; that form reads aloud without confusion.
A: 2.5
